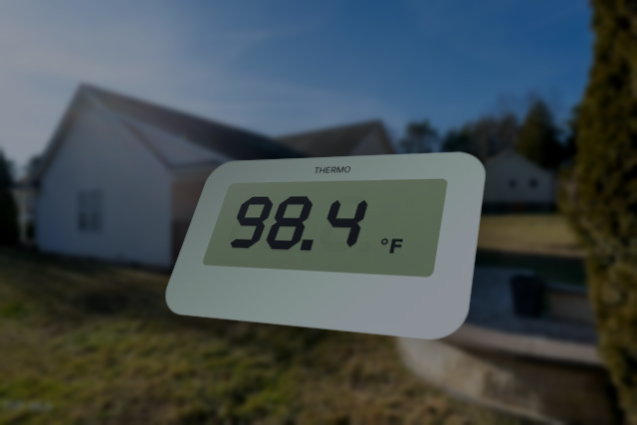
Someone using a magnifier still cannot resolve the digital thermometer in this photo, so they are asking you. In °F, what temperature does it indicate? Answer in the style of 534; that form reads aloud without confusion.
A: 98.4
